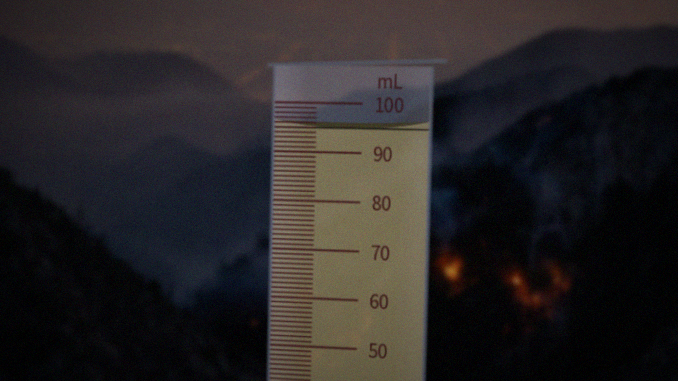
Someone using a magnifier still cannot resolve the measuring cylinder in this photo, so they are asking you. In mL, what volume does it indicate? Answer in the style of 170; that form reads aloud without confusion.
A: 95
